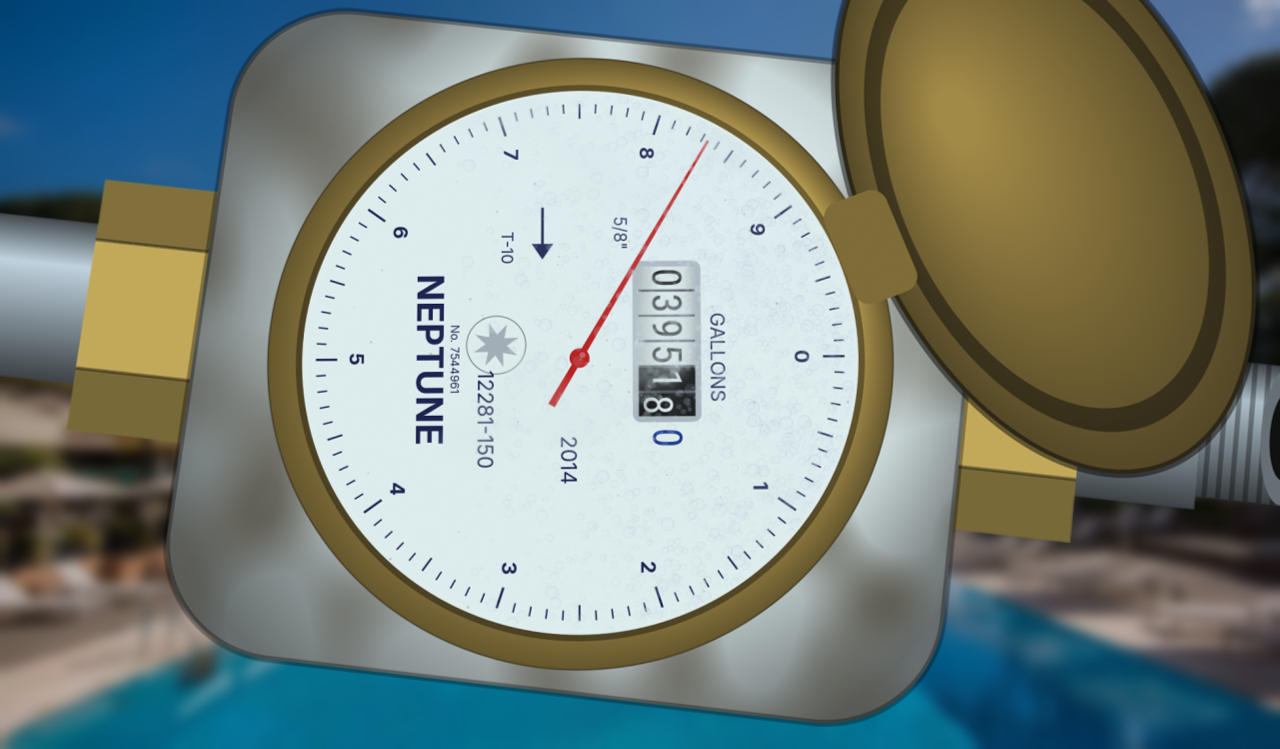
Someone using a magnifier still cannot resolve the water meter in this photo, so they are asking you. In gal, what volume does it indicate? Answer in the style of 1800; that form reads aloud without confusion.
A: 395178.3
